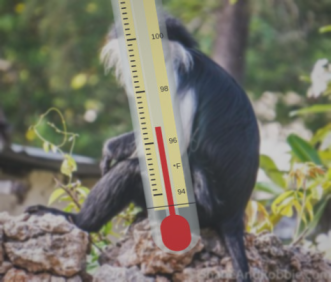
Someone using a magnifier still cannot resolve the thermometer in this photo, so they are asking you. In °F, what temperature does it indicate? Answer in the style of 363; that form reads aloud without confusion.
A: 96.6
